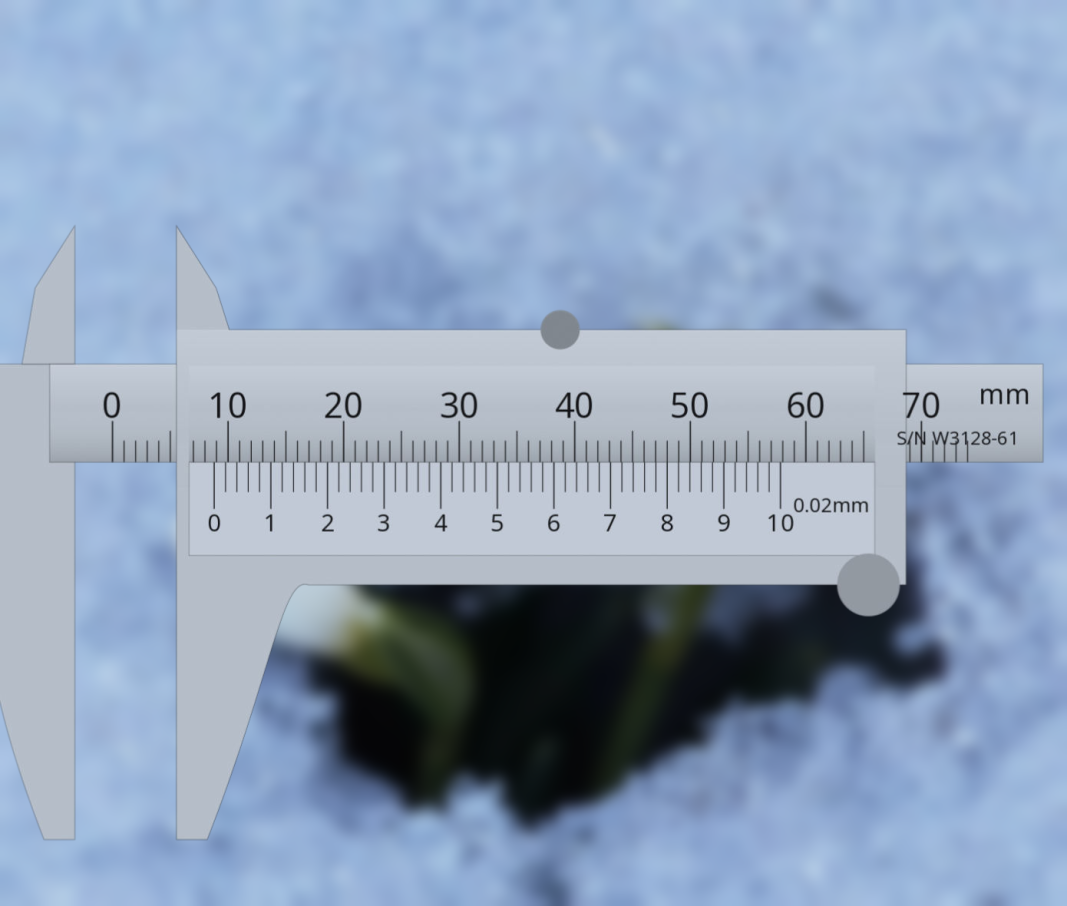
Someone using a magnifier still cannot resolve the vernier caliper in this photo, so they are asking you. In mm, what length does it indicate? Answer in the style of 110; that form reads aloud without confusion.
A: 8.8
